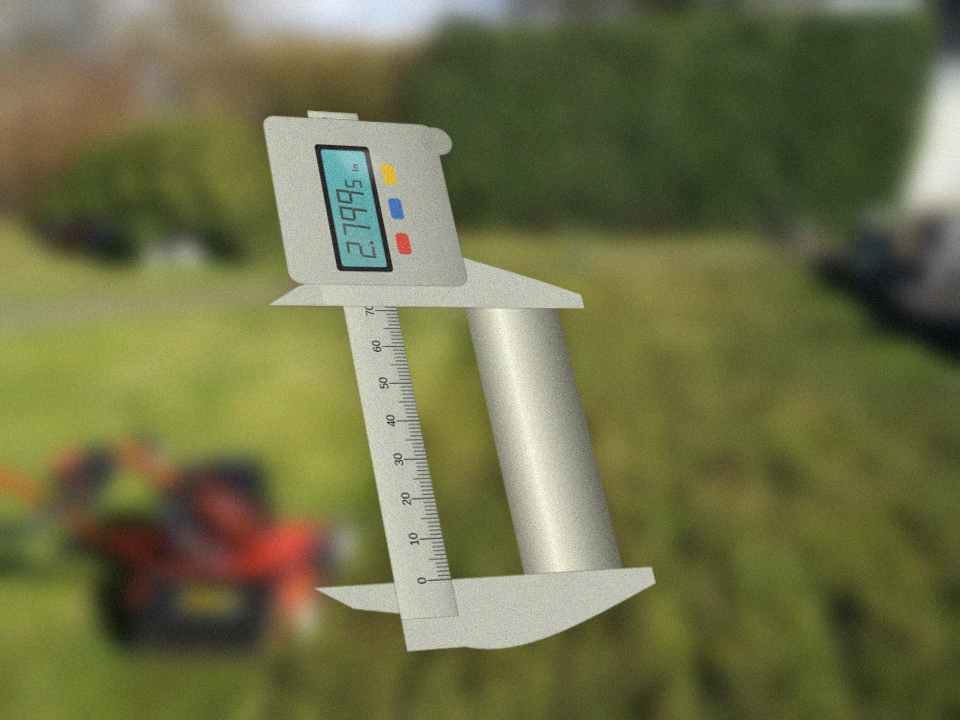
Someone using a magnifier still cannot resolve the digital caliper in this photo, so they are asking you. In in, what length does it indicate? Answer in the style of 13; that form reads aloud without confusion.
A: 2.7995
